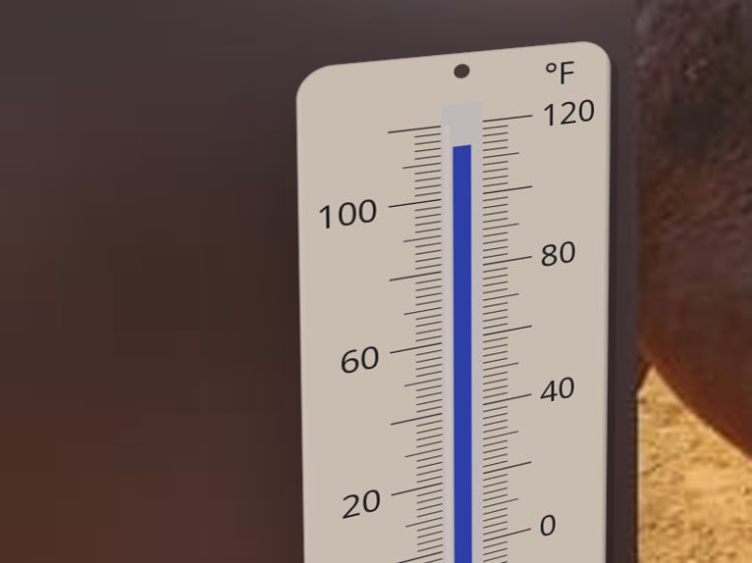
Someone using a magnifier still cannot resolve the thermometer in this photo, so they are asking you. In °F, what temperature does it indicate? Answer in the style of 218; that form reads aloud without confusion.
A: 114
